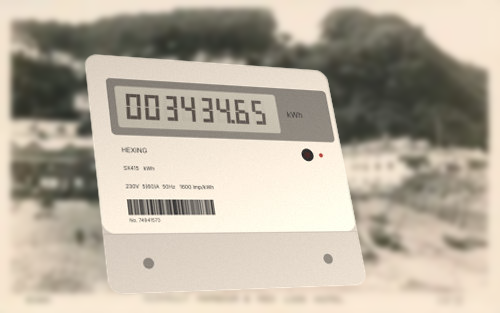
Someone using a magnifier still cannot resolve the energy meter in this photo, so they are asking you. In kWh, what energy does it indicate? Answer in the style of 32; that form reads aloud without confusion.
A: 3434.65
